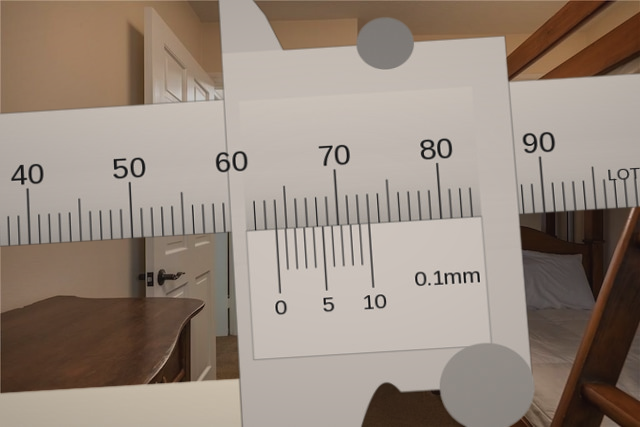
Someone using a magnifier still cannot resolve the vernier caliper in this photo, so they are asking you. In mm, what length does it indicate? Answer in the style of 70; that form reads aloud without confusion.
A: 64.0
